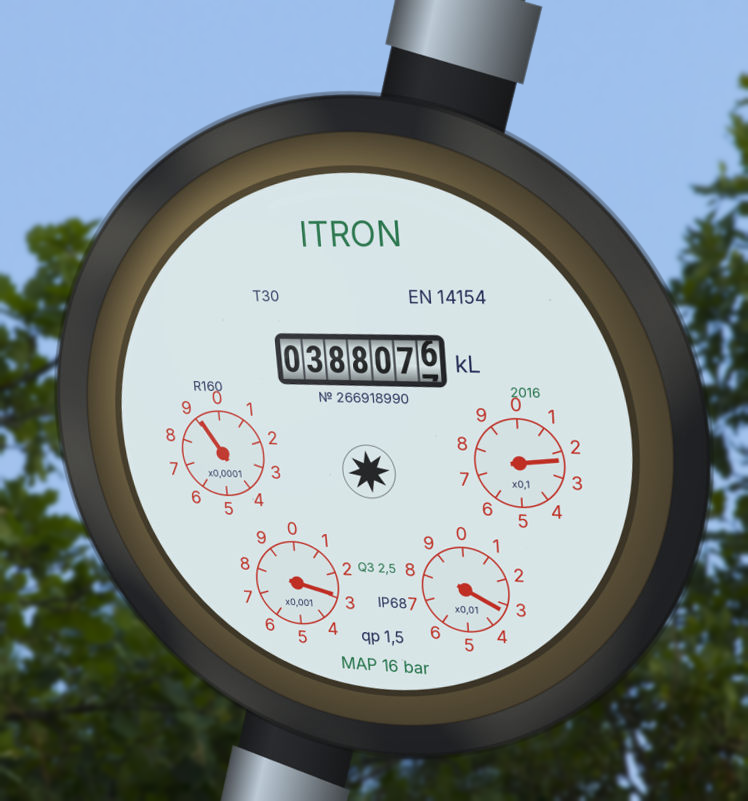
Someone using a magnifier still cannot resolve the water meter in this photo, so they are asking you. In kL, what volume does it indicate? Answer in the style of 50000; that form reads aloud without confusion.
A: 388076.2329
